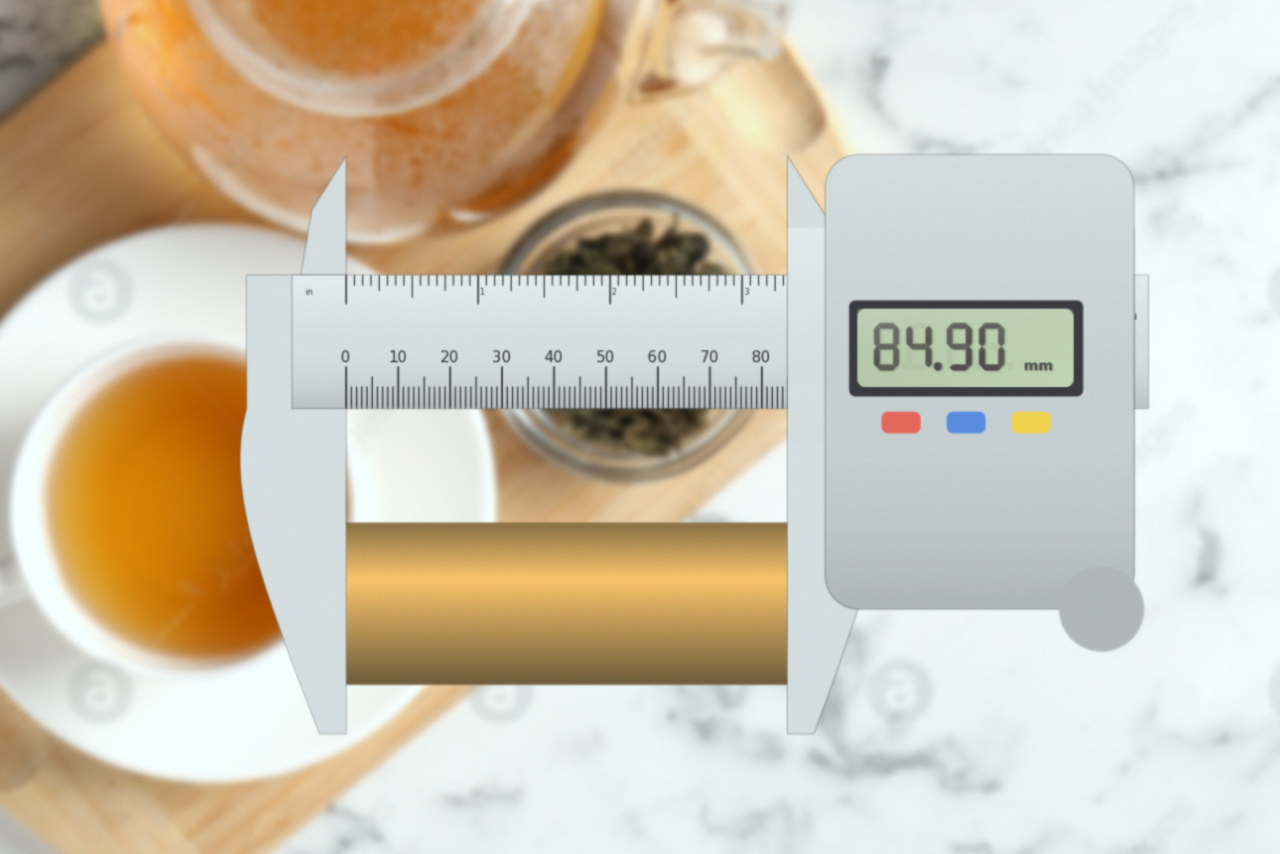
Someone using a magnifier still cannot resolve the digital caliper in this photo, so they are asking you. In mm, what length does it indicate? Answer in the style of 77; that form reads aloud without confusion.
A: 84.90
